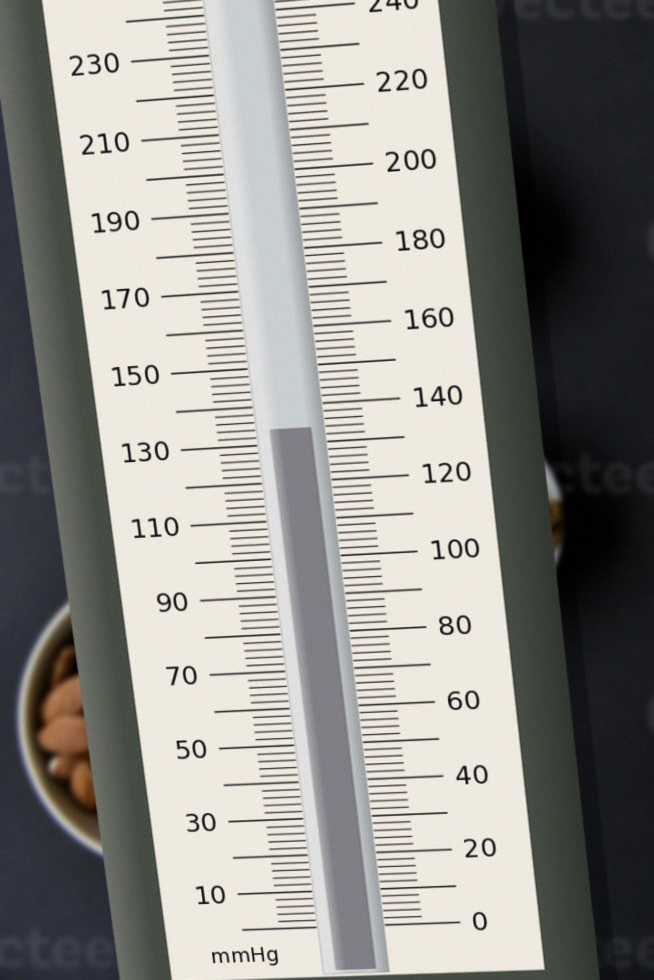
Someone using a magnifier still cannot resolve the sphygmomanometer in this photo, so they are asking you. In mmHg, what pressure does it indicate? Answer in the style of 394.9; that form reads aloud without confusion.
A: 134
